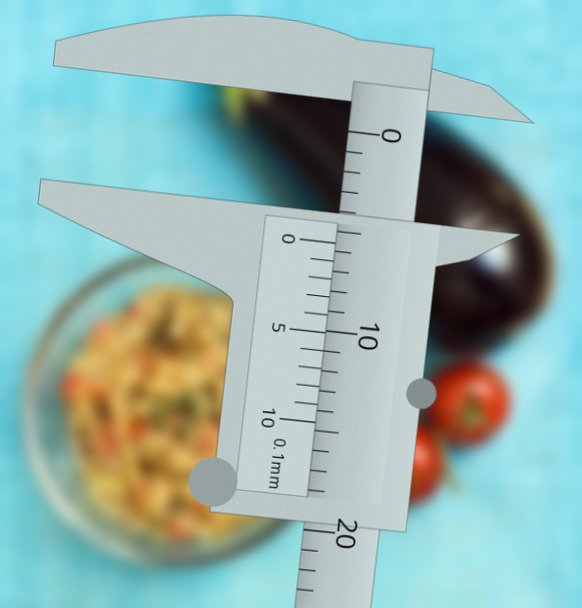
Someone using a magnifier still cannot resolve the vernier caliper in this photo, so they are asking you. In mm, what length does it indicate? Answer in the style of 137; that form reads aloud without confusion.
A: 5.6
